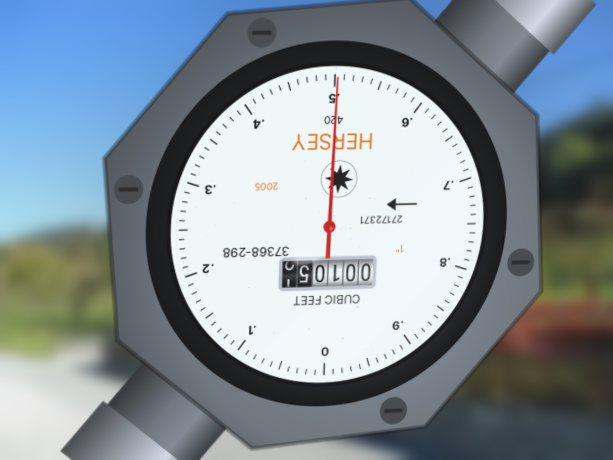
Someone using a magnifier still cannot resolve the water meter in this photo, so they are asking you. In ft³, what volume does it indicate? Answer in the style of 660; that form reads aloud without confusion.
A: 1051.50
